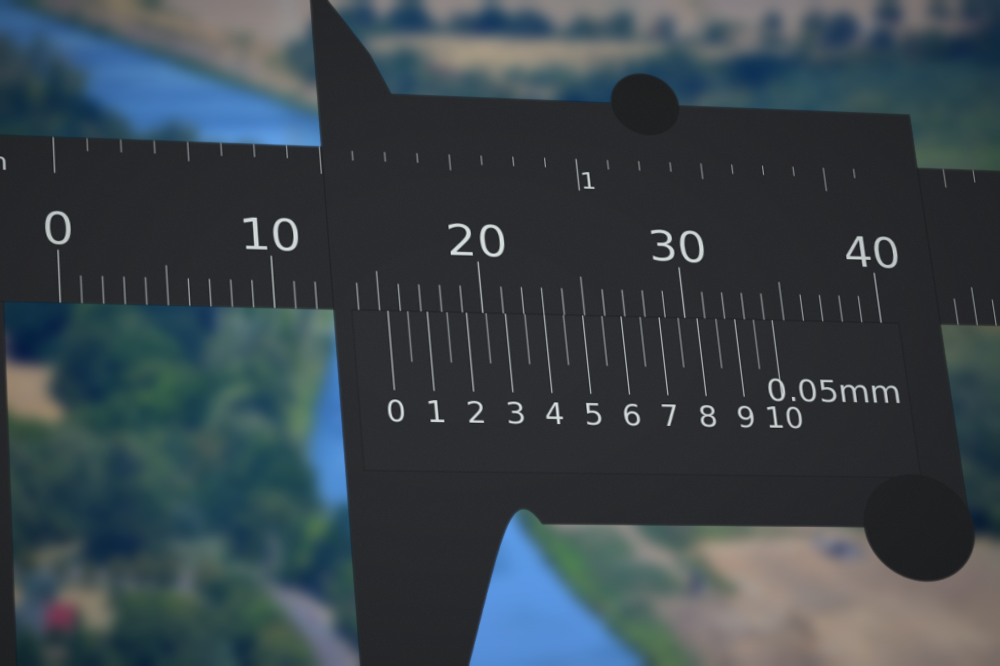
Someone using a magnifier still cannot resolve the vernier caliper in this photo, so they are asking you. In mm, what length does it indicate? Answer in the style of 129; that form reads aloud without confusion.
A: 15.4
